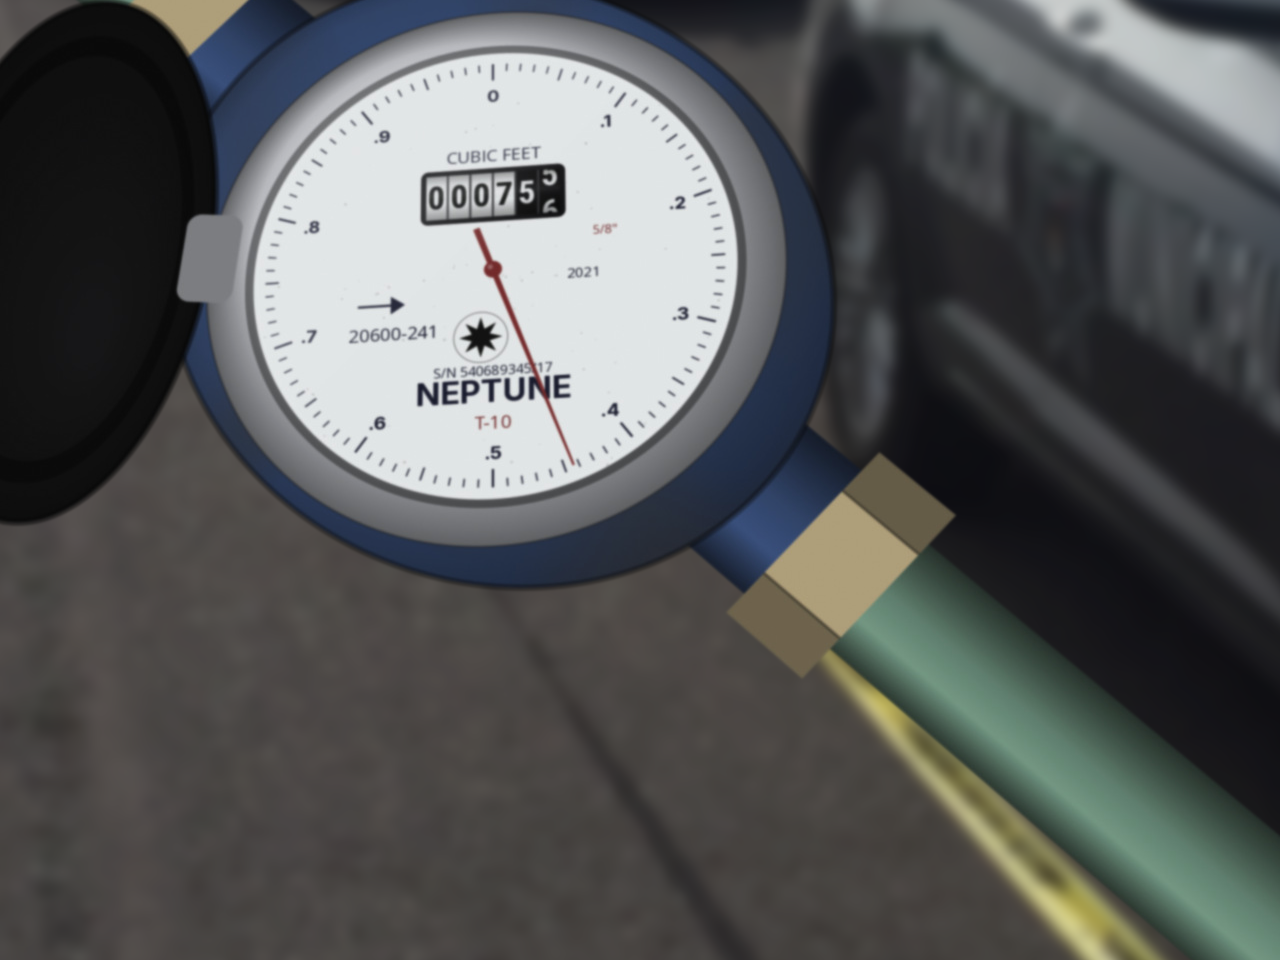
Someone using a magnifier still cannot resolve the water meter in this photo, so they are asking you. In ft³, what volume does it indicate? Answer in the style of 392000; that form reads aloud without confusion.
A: 755.44
